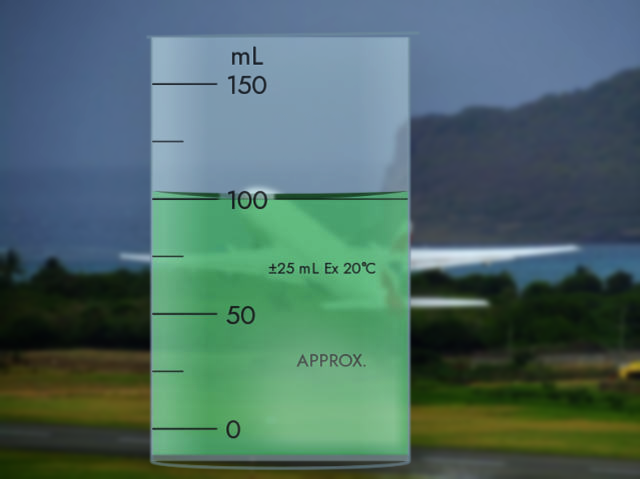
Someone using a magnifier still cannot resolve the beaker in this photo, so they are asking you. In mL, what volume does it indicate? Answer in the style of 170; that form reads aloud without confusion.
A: 100
